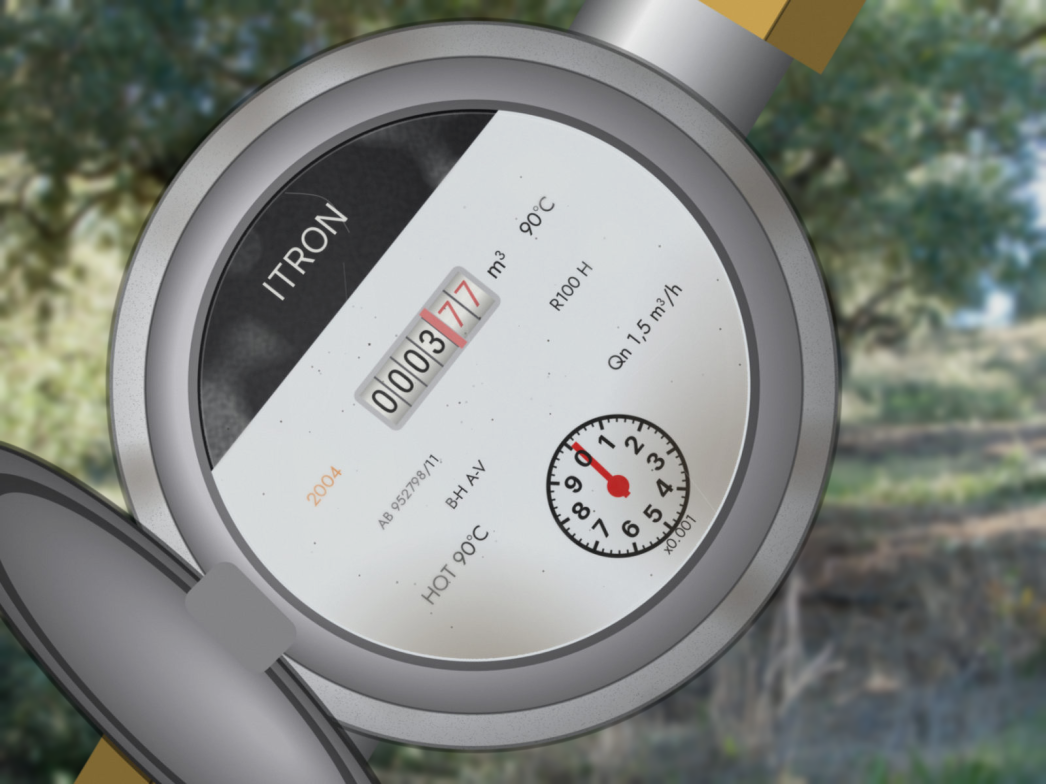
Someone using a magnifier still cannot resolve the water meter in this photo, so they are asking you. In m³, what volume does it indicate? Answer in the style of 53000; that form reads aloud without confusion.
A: 3.770
